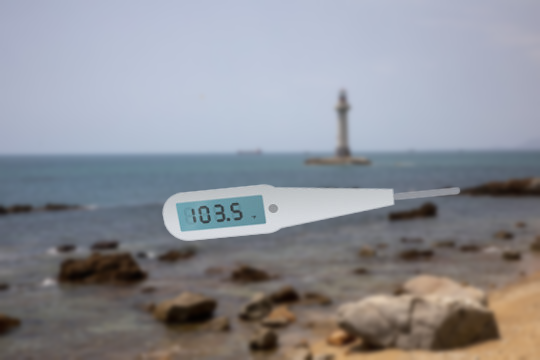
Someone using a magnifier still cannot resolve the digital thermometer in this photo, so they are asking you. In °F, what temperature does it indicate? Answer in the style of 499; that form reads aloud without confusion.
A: 103.5
